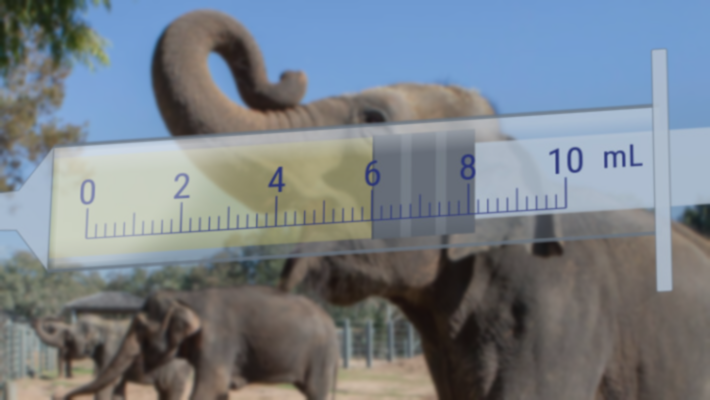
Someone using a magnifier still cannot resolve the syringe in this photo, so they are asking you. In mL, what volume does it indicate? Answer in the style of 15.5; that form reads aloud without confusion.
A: 6
